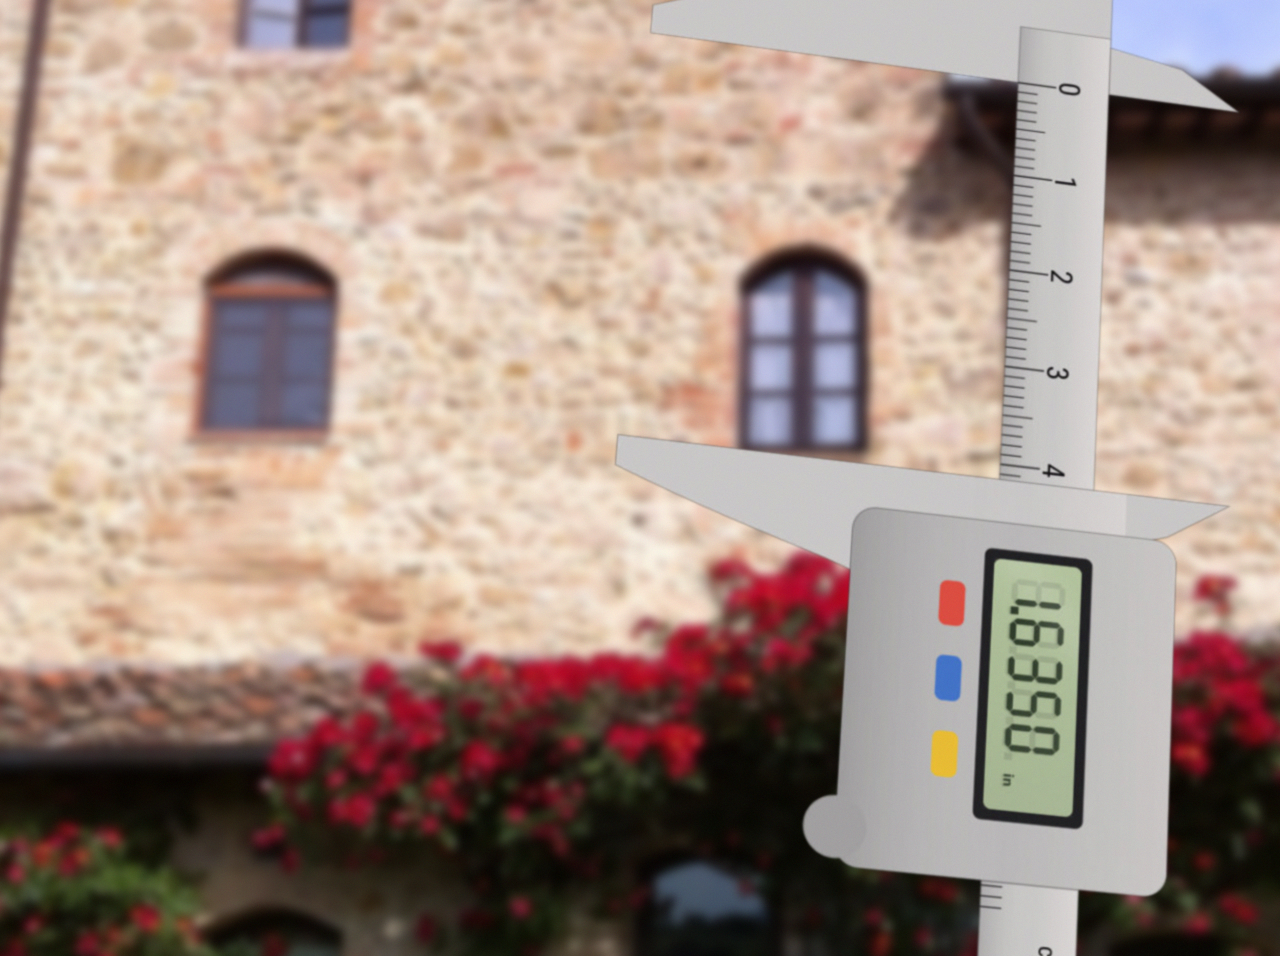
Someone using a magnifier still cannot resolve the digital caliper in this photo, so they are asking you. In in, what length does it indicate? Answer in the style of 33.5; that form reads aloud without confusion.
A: 1.6350
